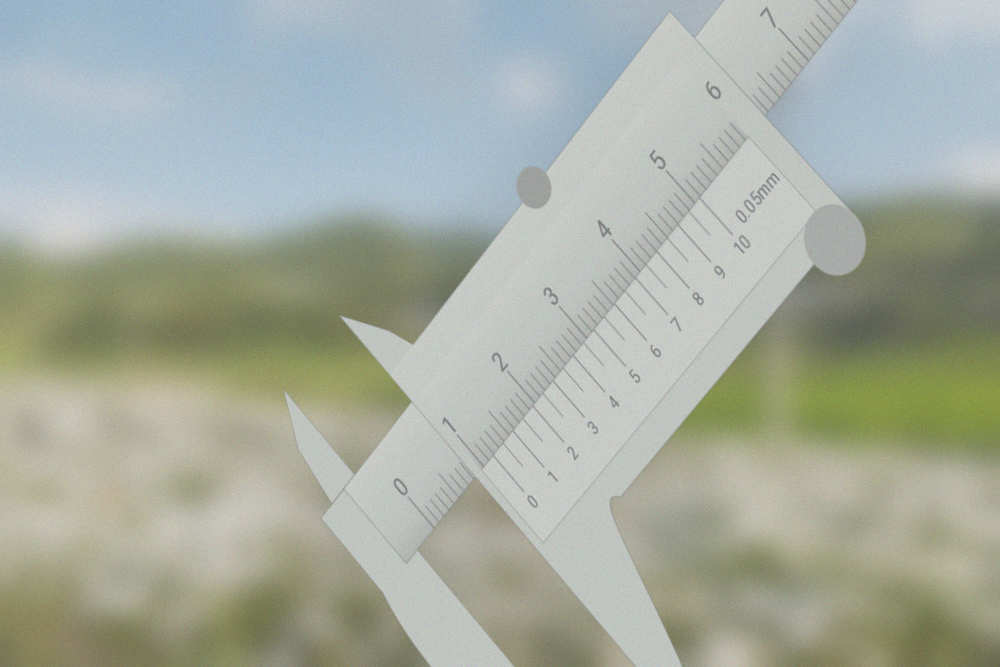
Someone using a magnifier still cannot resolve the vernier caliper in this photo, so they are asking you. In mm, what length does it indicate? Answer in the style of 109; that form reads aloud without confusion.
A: 11.8
